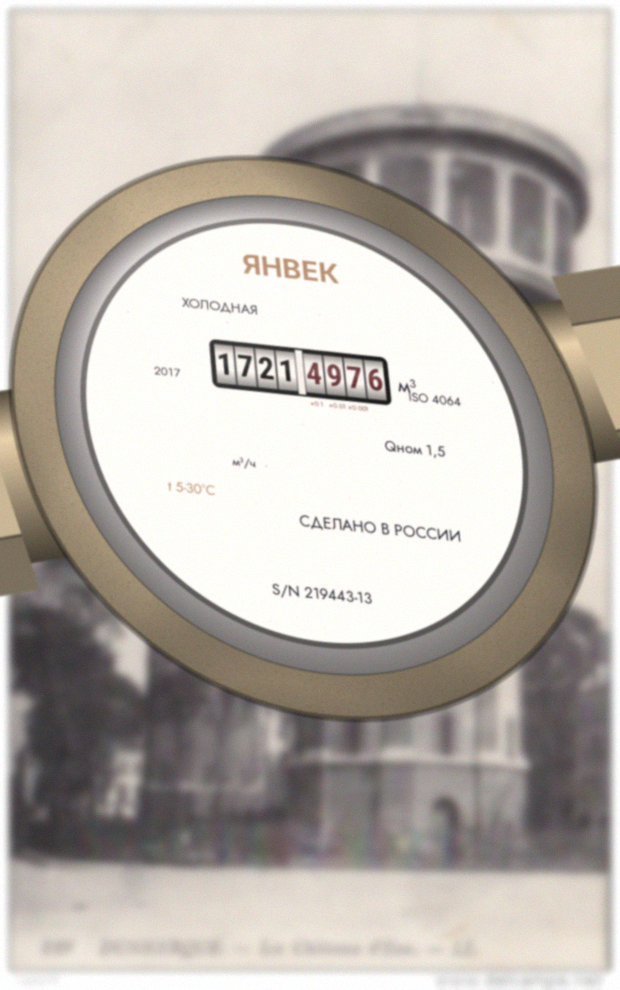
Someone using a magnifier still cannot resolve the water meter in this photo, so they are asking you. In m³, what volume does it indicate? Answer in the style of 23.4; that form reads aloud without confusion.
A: 1721.4976
